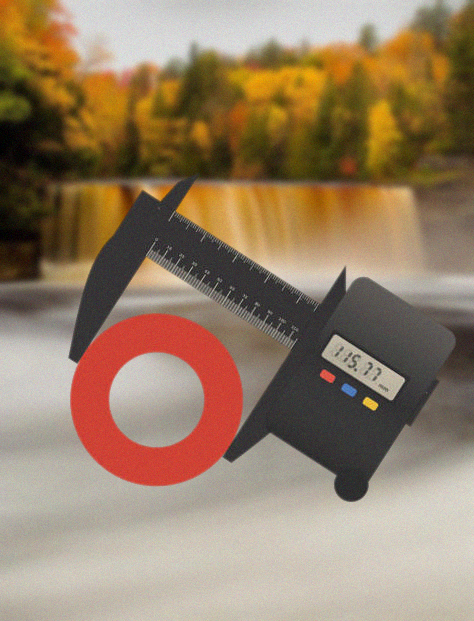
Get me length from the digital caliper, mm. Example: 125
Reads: 115.77
